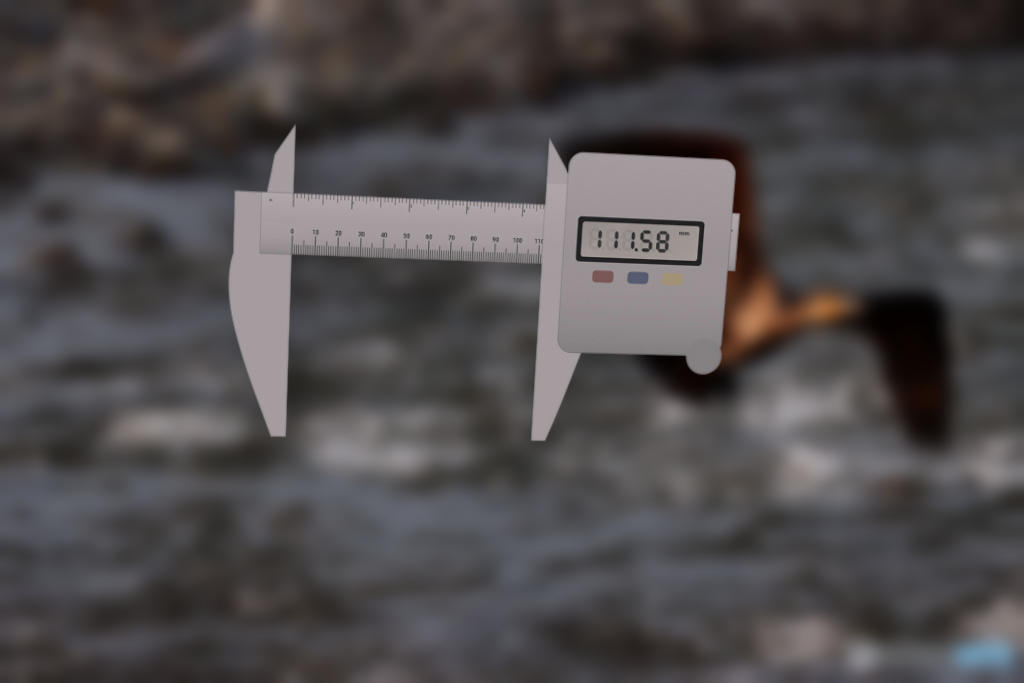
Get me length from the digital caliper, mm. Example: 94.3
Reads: 111.58
